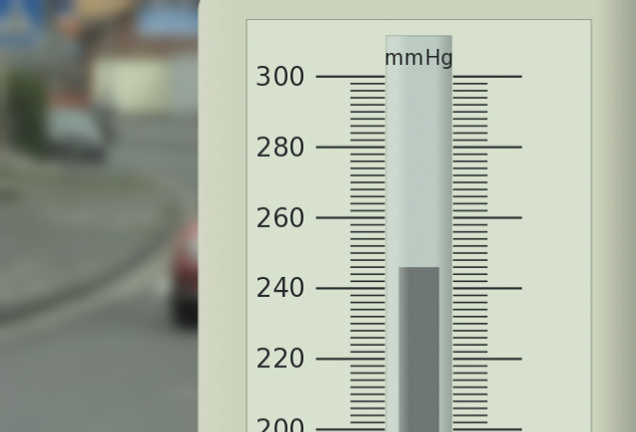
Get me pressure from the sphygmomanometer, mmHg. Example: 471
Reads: 246
